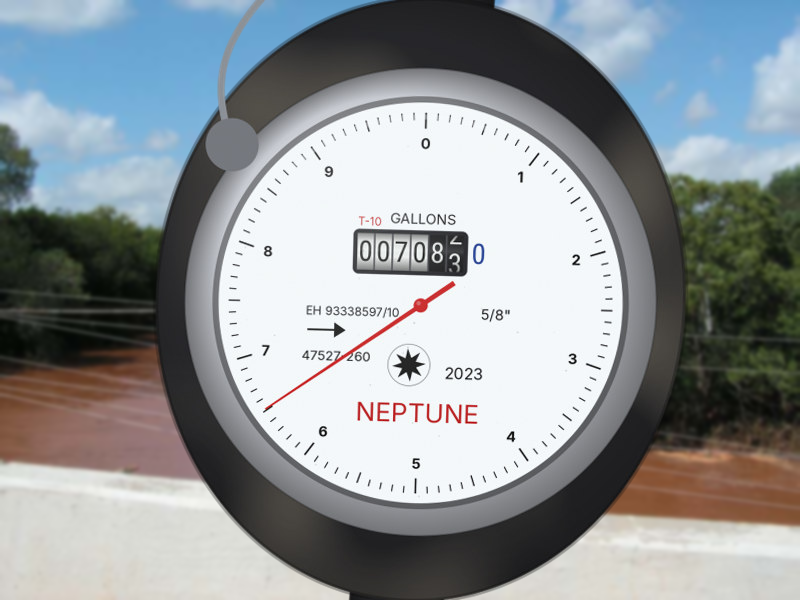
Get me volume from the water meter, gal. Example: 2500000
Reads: 70826.5
